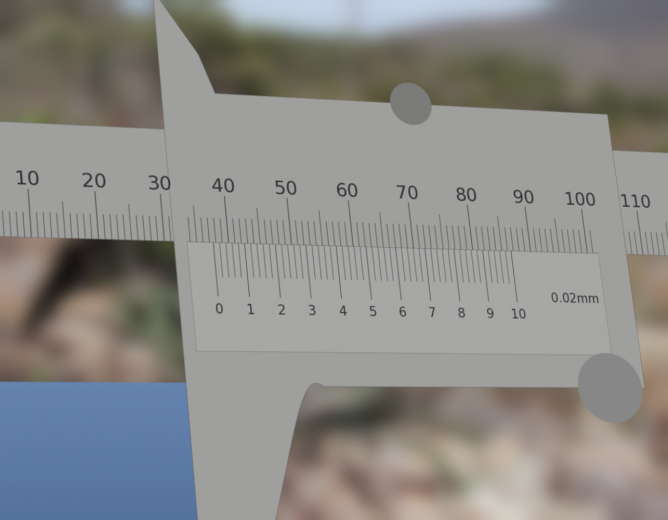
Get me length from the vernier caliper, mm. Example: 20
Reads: 37.6
